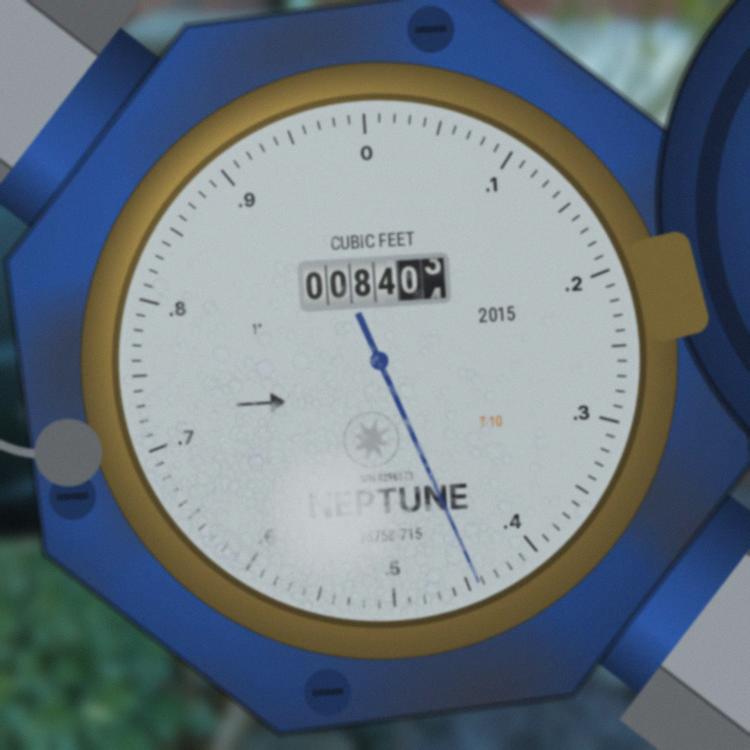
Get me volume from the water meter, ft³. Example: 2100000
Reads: 8403.44
